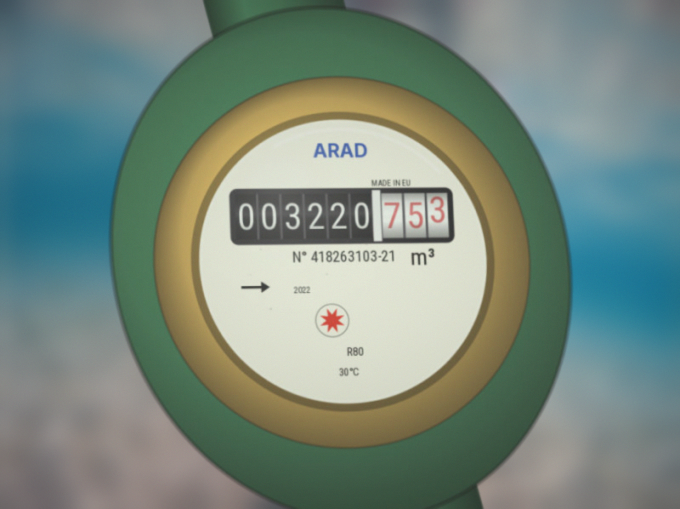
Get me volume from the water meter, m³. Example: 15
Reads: 3220.753
